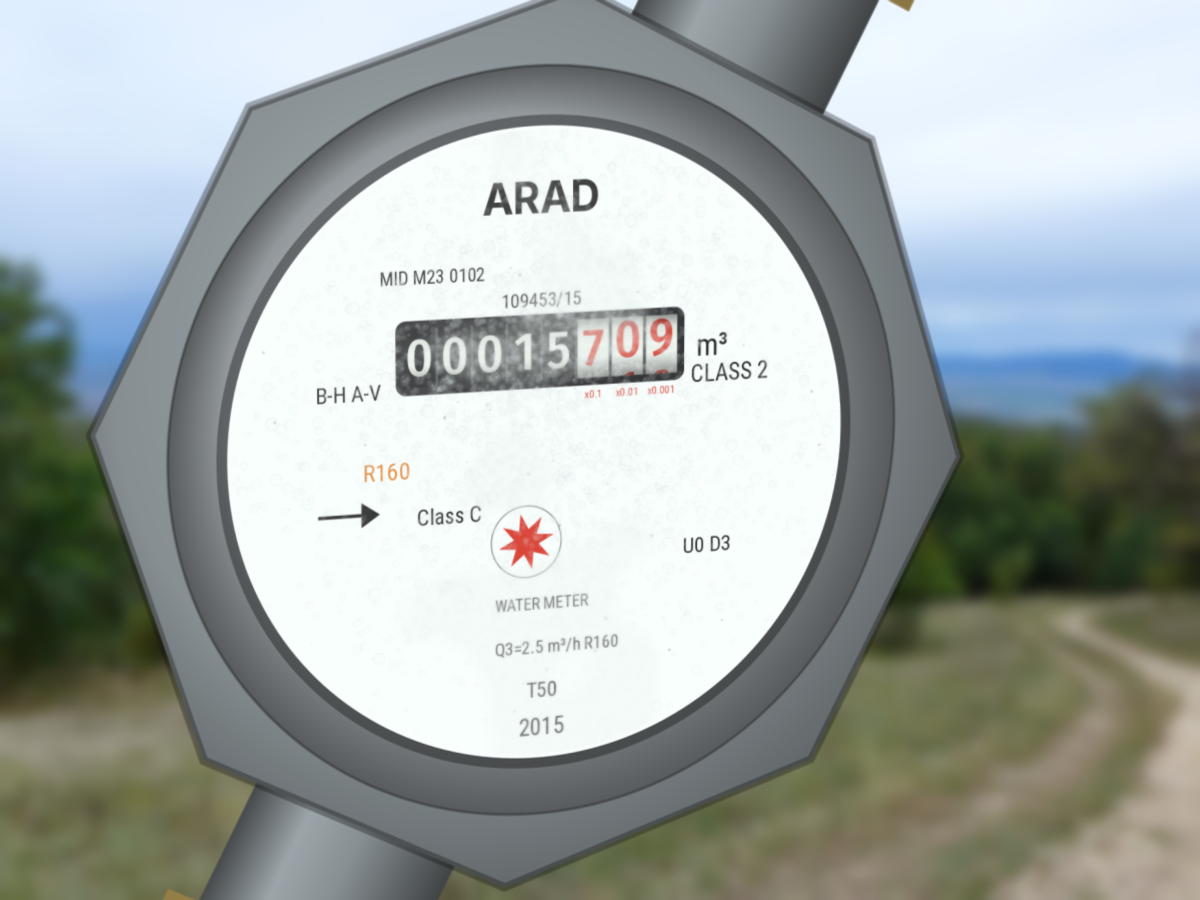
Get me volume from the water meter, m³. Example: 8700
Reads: 15.709
